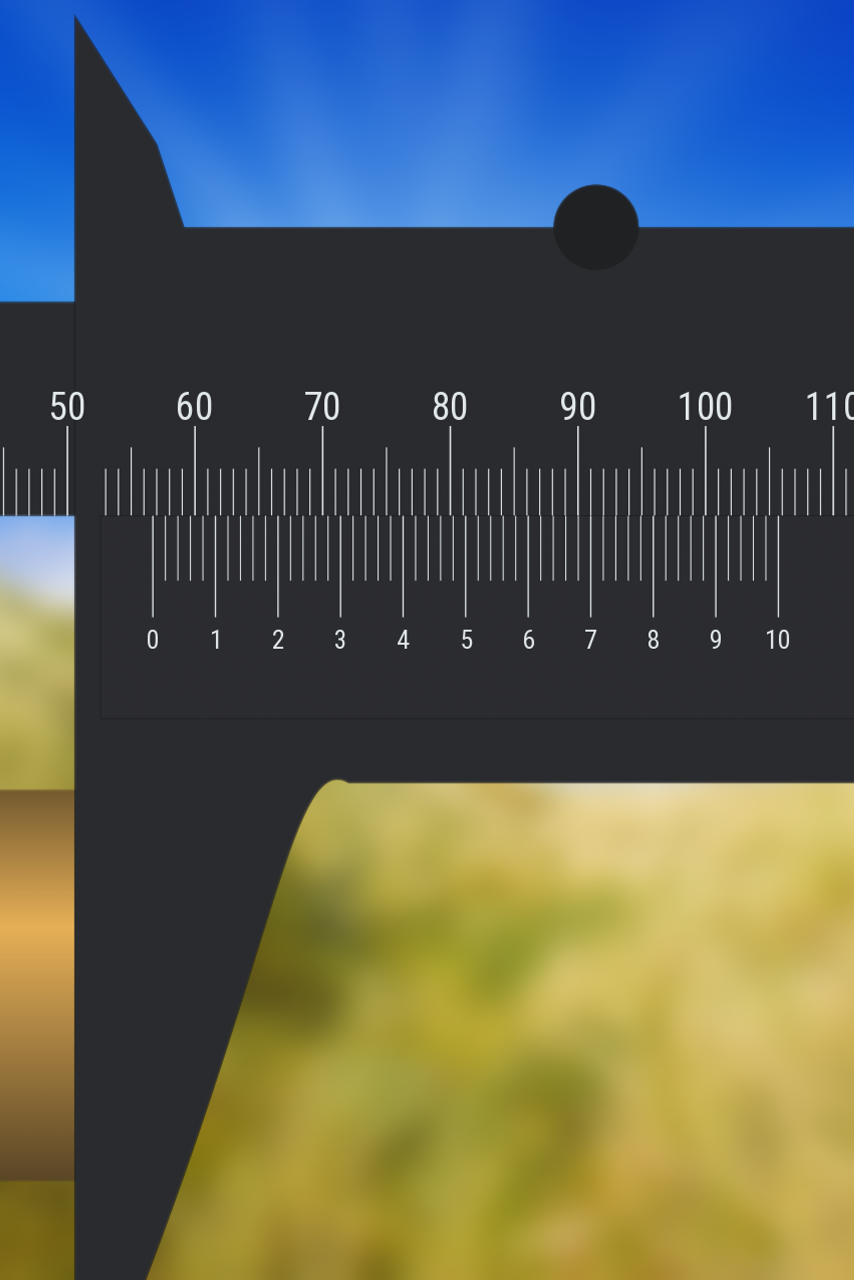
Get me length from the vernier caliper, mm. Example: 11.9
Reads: 56.7
